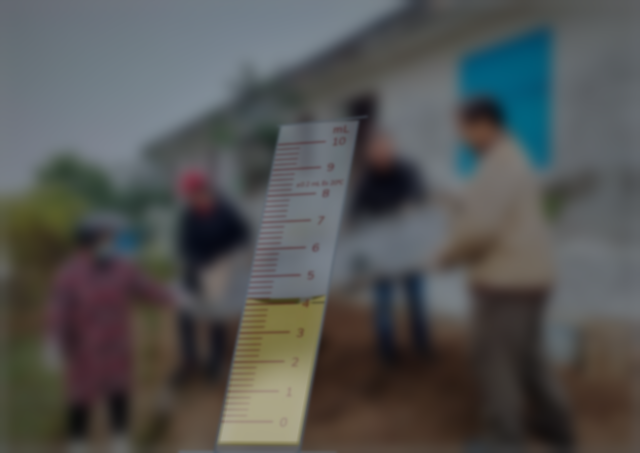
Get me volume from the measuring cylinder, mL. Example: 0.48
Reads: 4
